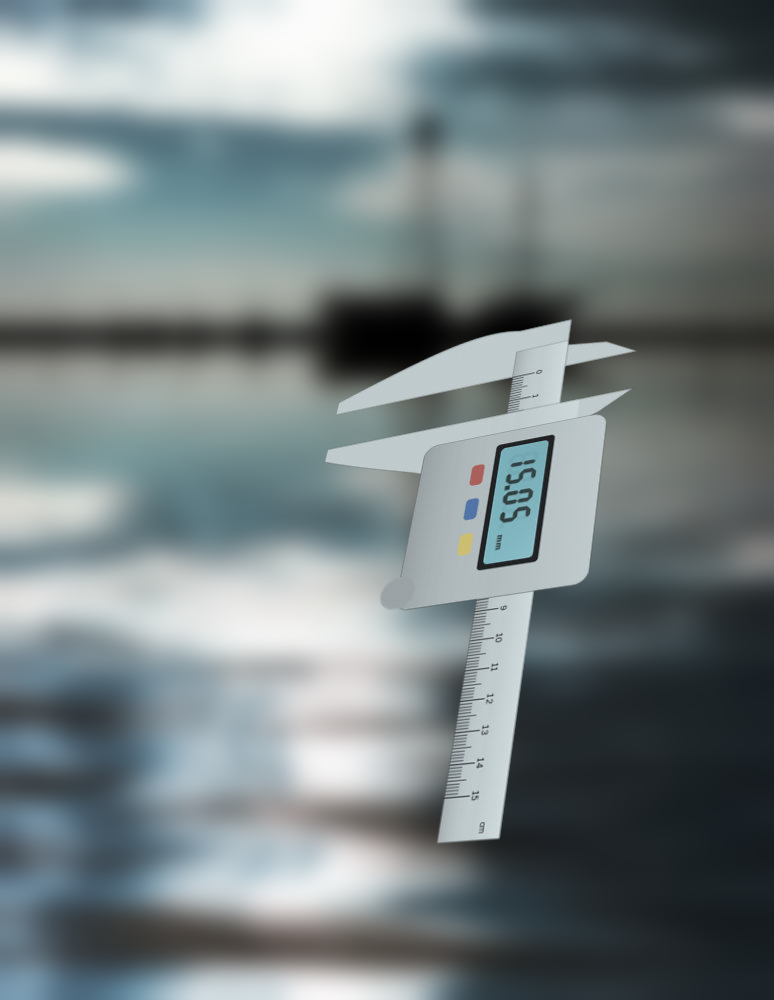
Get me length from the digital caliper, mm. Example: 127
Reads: 15.05
